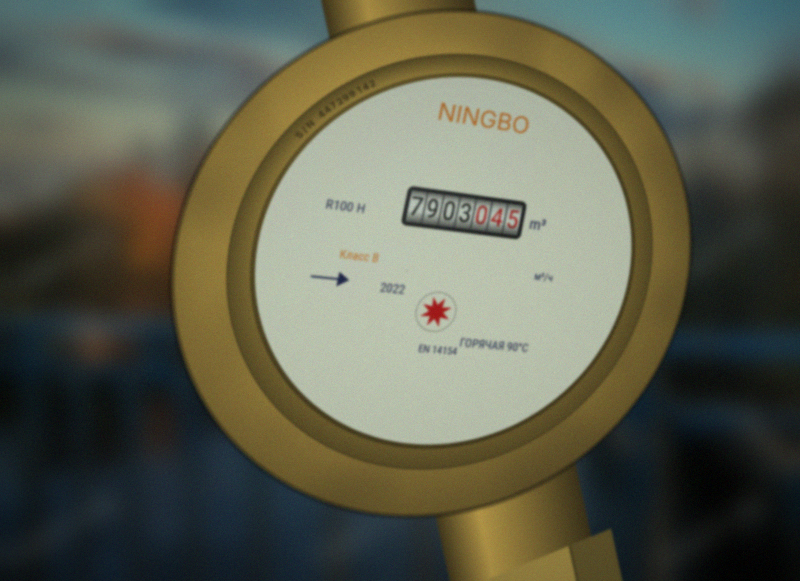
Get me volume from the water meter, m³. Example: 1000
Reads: 7903.045
